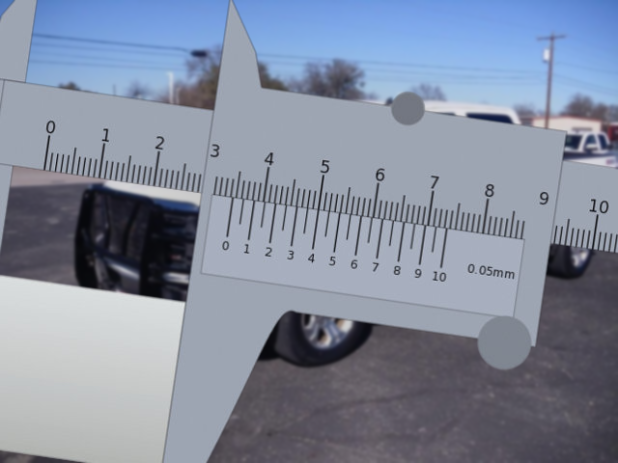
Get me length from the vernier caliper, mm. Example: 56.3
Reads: 34.4
